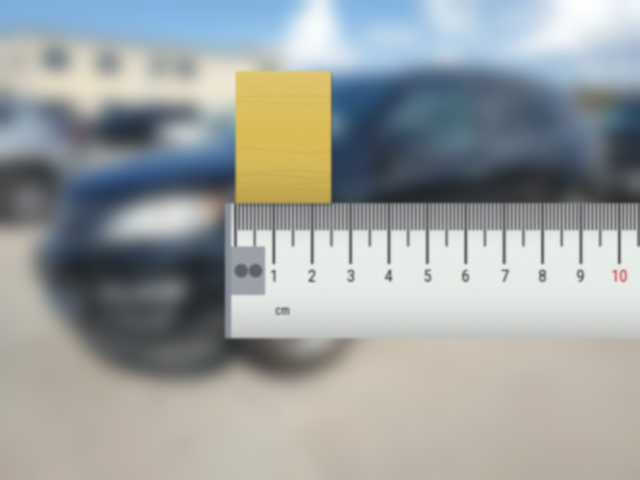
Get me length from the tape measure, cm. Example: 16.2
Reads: 2.5
